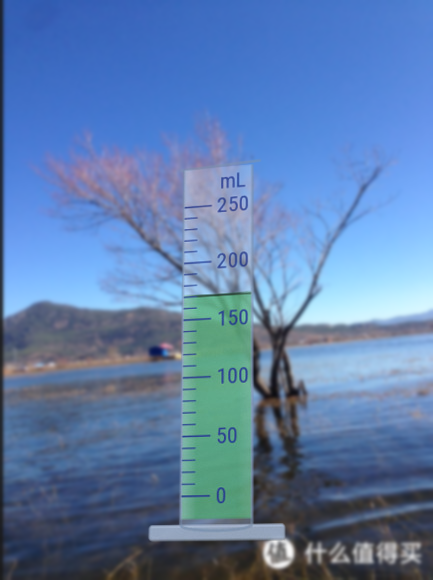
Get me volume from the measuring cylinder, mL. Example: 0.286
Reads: 170
